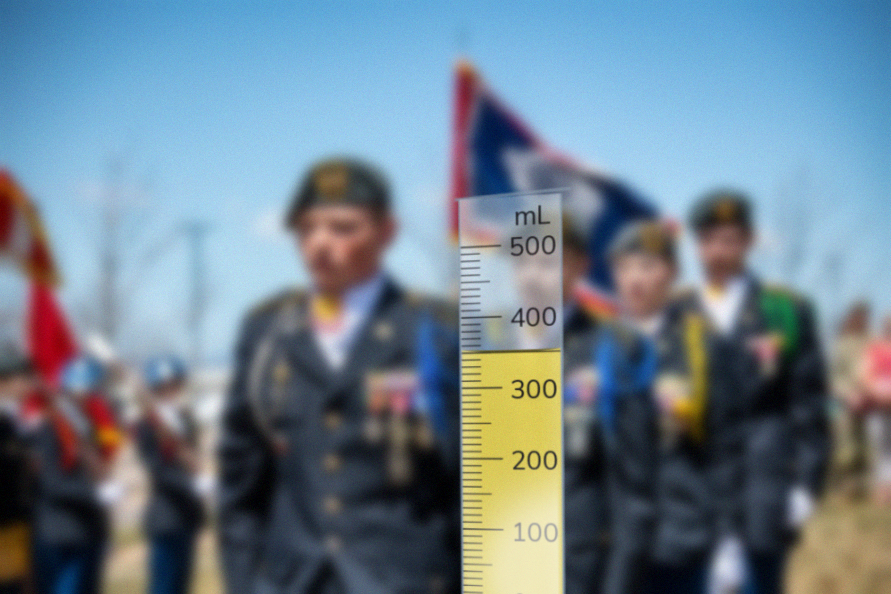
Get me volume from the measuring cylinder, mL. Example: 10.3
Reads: 350
